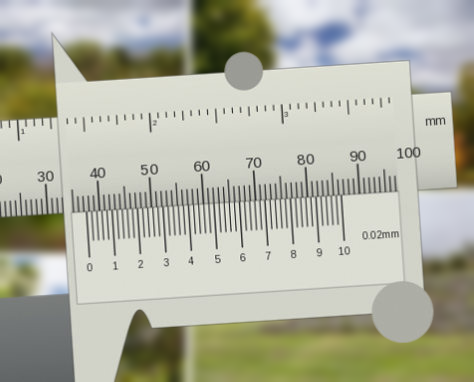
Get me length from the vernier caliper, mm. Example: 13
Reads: 37.5
